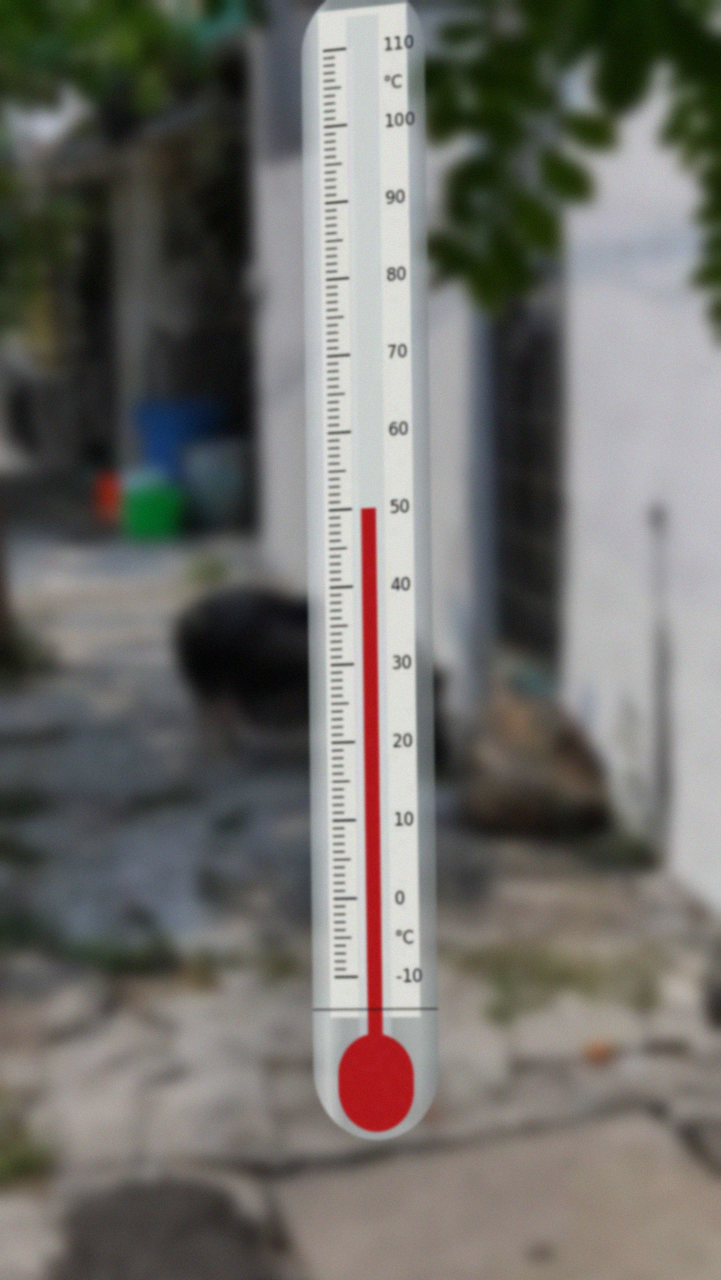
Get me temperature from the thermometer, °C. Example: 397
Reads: 50
